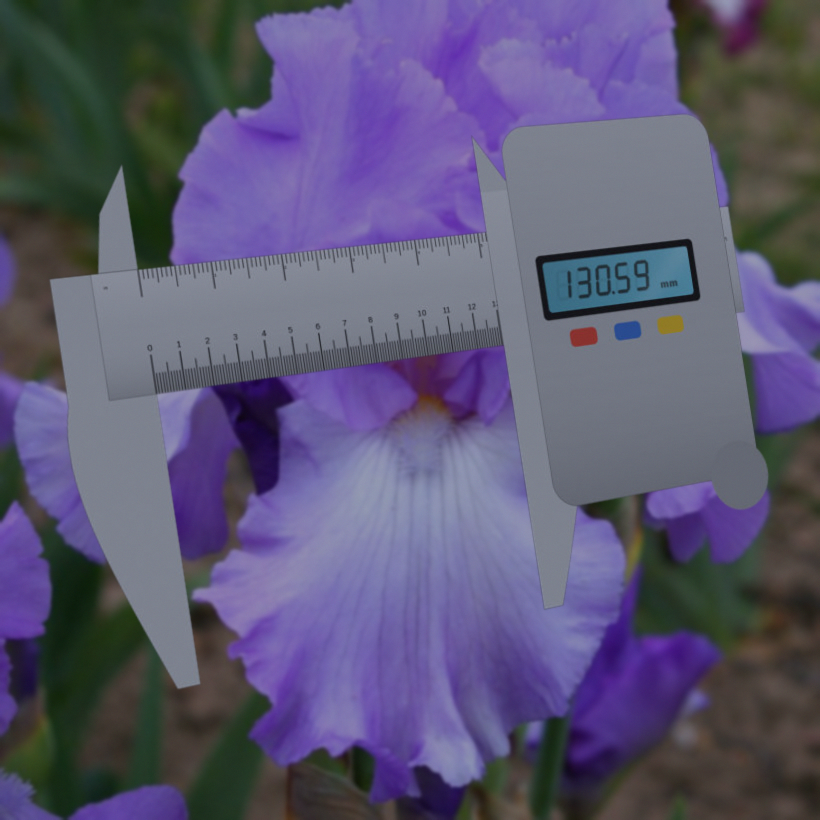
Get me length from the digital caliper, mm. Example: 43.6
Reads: 130.59
